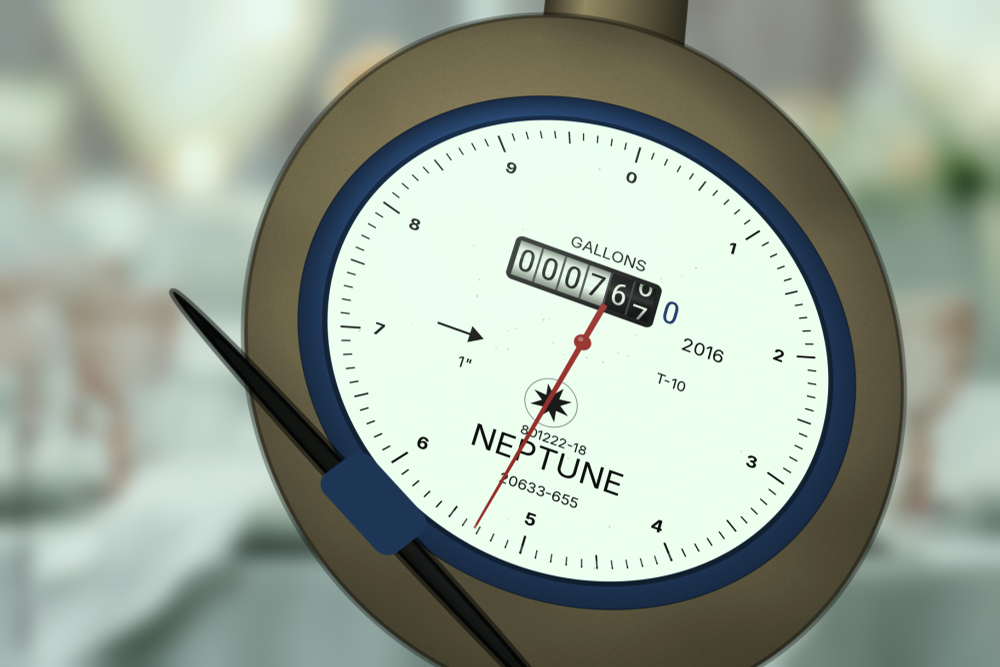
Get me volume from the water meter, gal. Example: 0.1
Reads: 7665.3
